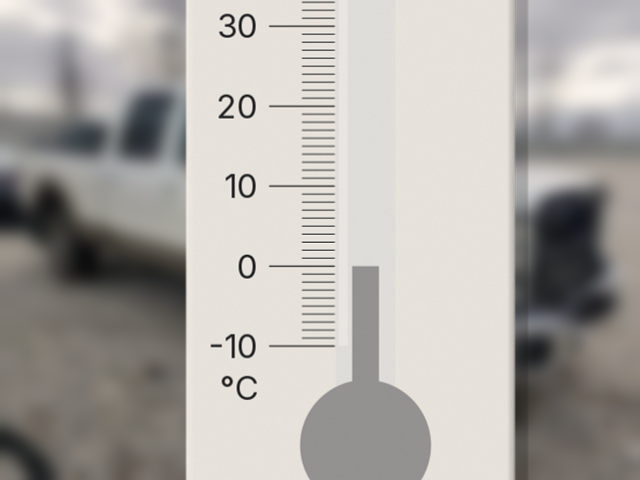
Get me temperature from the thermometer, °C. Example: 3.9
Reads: 0
